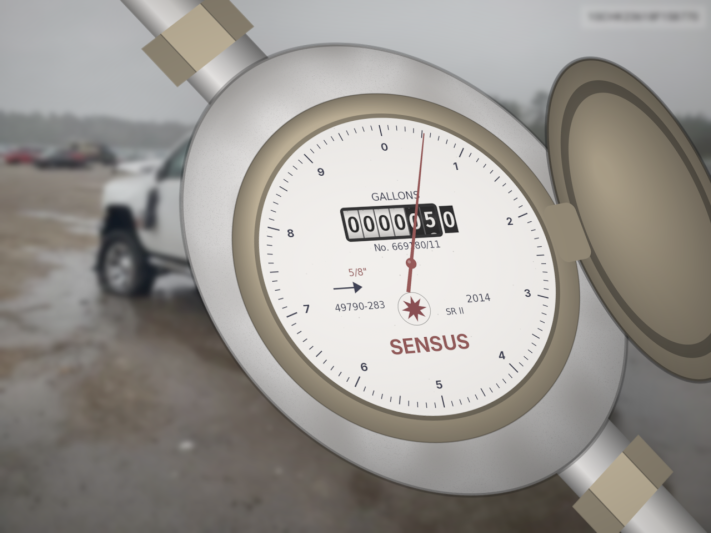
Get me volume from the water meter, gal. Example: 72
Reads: 50.5
